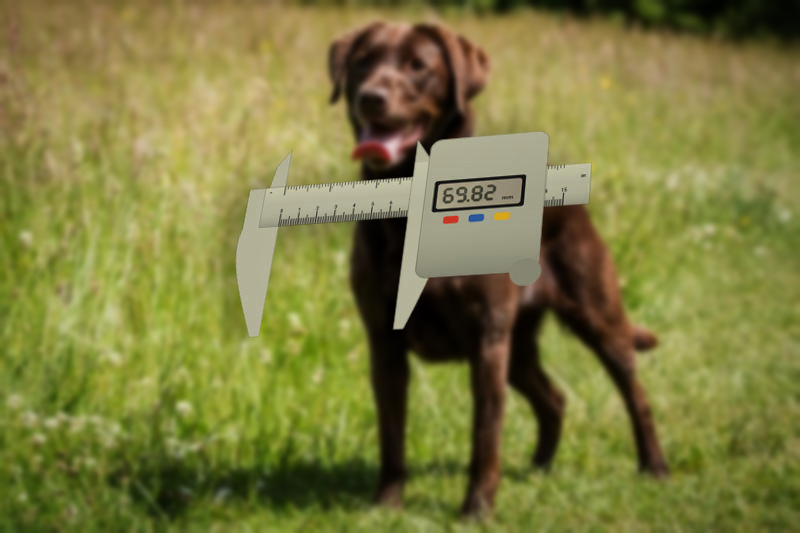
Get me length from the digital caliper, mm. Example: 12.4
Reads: 69.82
